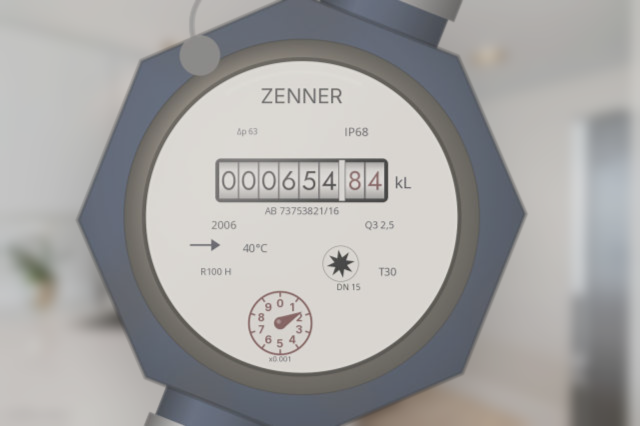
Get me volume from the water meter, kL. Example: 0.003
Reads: 654.841
